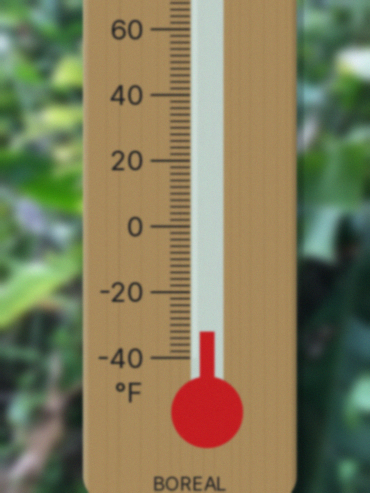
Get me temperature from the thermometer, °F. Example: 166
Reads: -32
